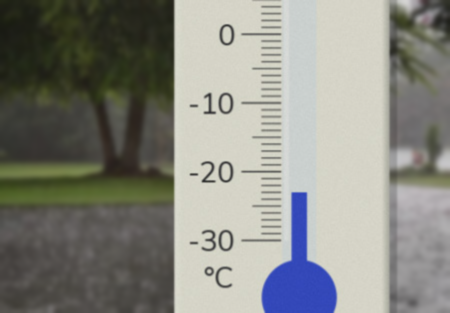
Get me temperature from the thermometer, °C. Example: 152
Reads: -23
